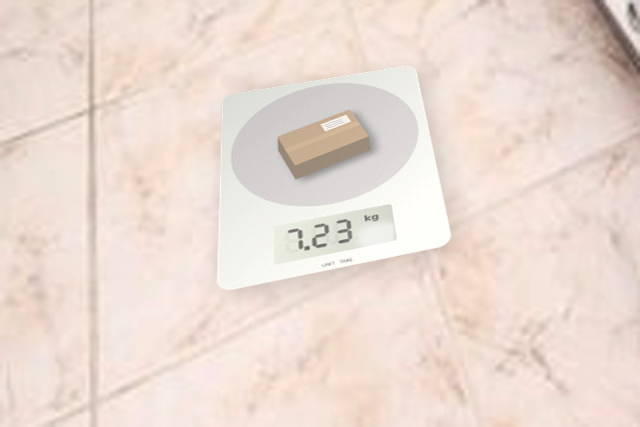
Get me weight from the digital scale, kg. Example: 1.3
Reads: 7.23
